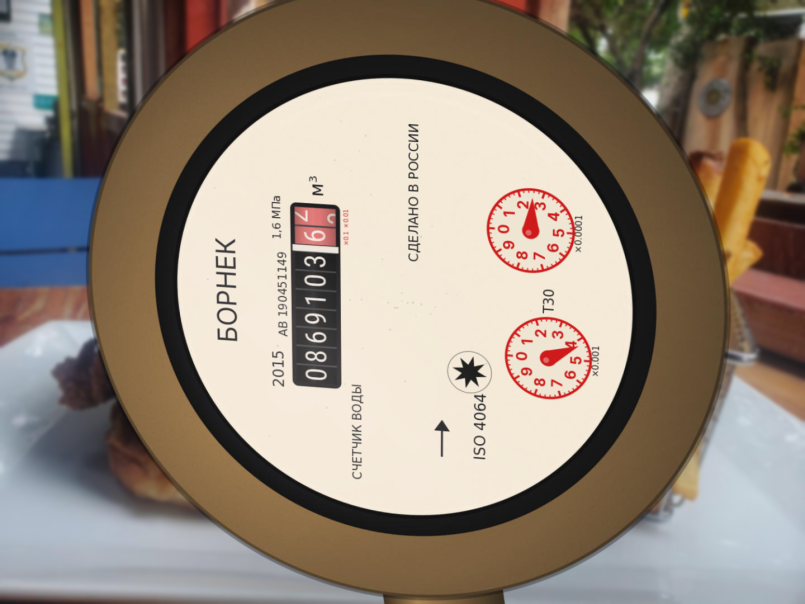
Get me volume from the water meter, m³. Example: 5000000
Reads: 869103.6242
